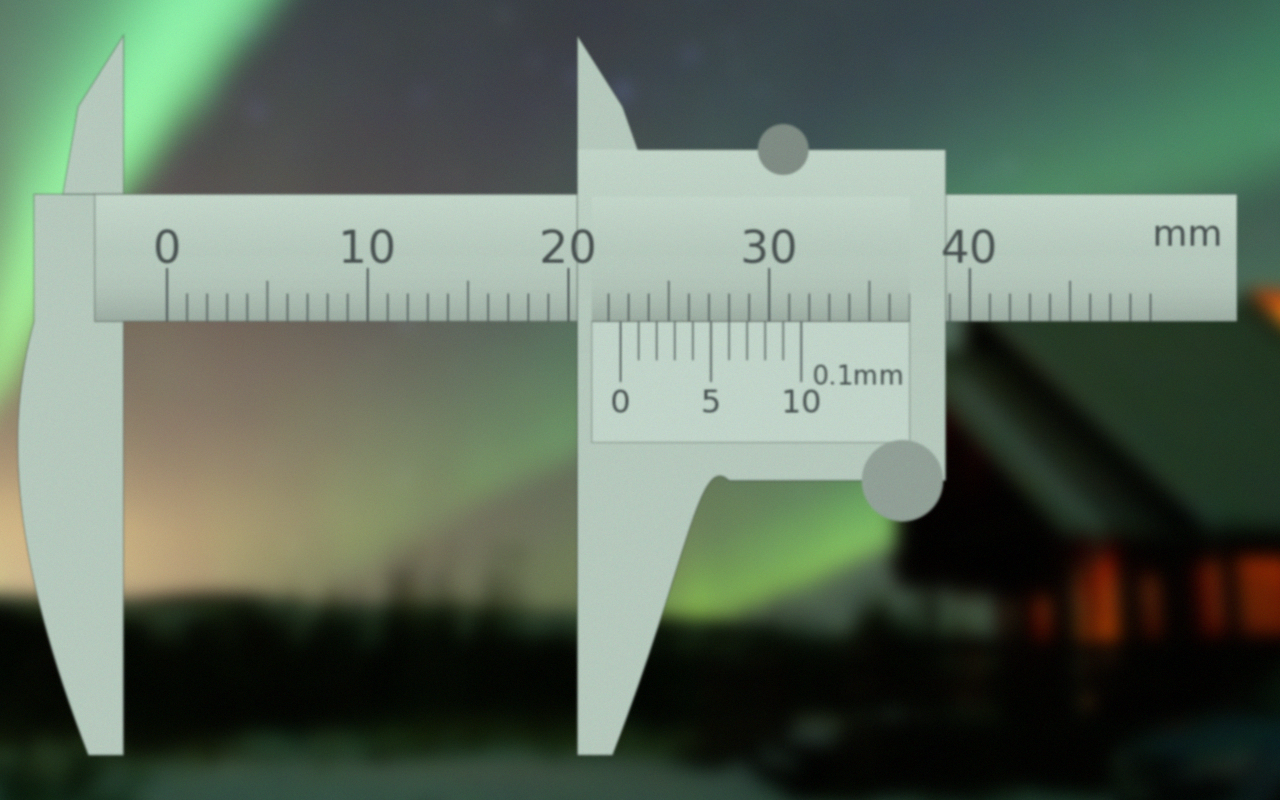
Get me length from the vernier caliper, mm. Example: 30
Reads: 22.6
